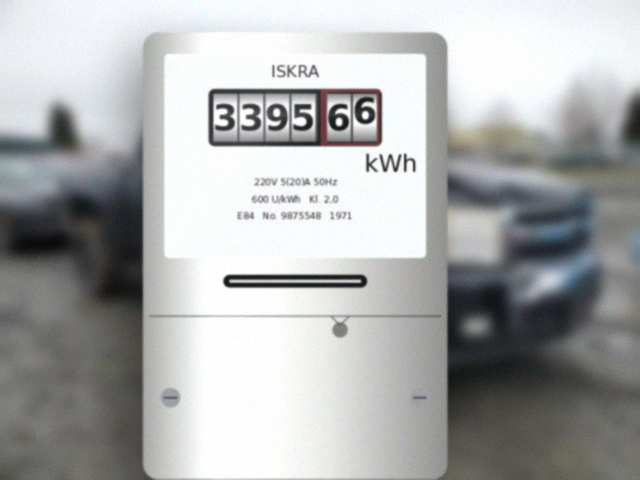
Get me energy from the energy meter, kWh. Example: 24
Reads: 3395.66
